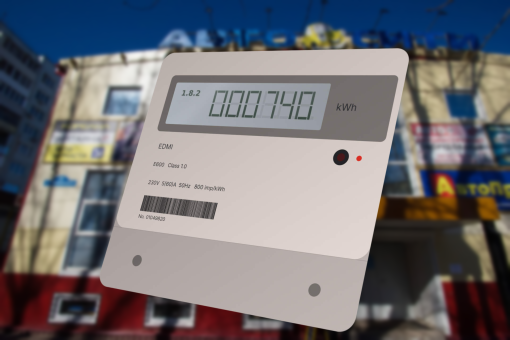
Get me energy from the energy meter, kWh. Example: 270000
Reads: 740
